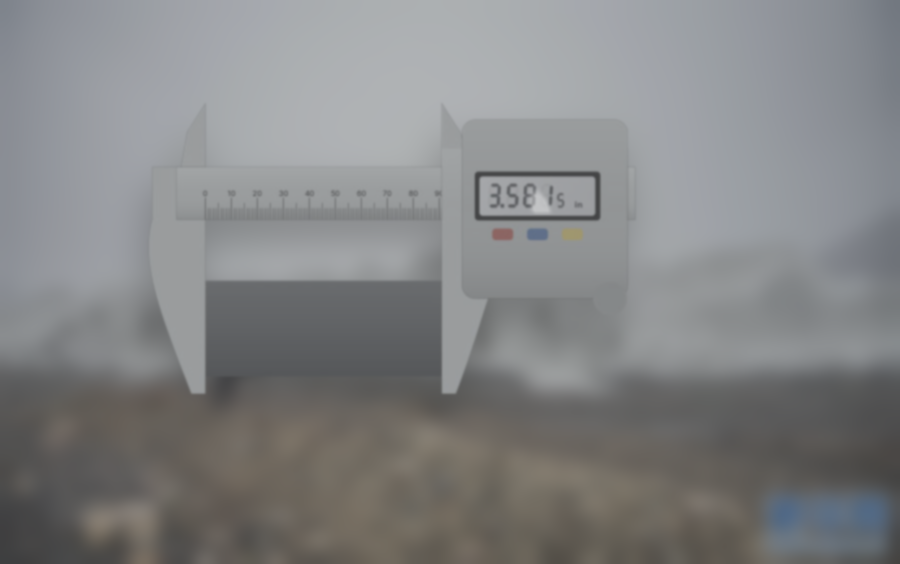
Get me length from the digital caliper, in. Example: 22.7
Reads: 3.5815
